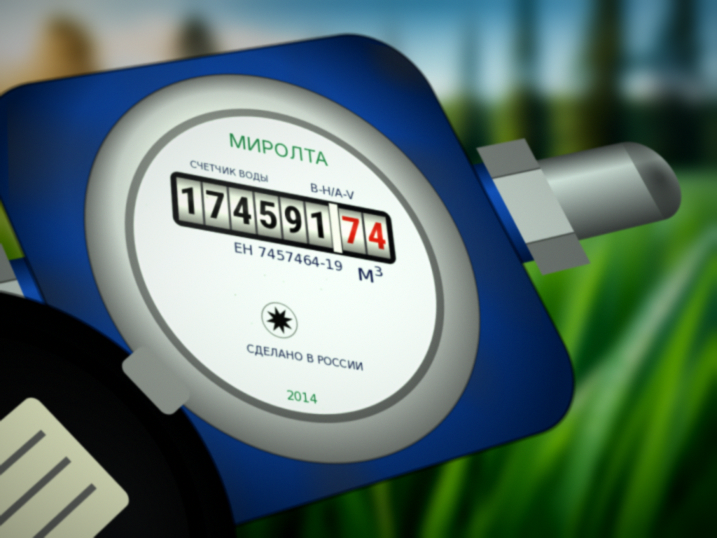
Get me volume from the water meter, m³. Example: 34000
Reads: 174591.74
